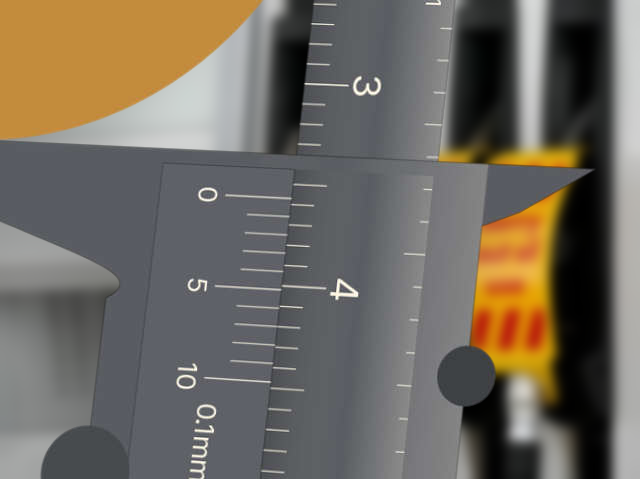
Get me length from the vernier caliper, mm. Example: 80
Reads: 35.7
